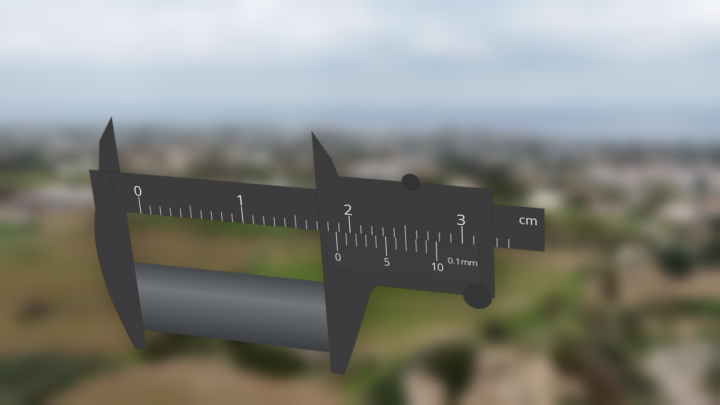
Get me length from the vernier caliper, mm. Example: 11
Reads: 18.7
